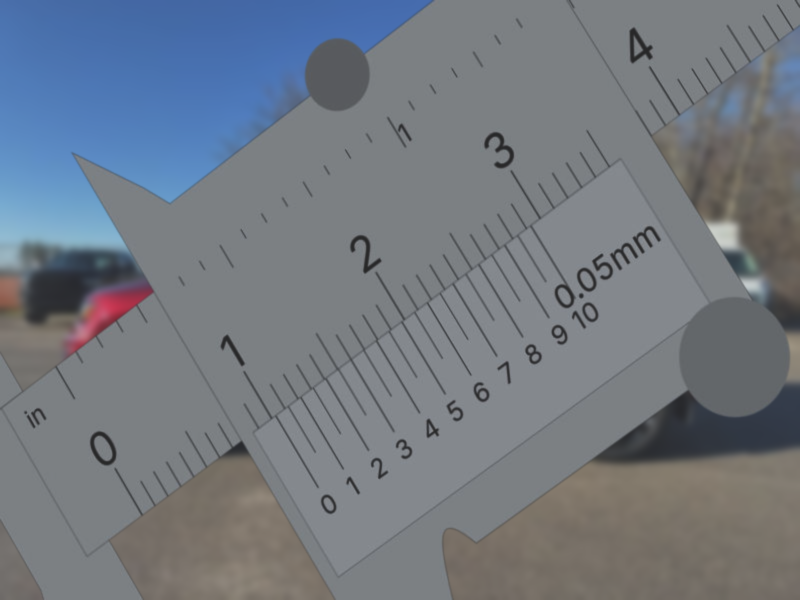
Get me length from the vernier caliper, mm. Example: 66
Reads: 10.3
